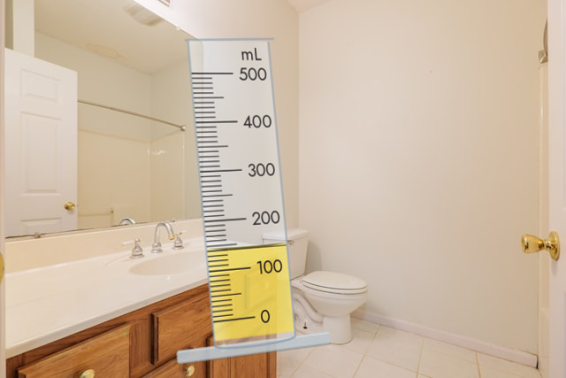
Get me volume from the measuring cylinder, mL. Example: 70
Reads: 140
